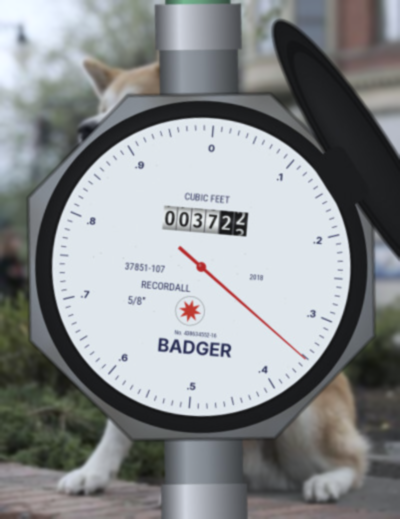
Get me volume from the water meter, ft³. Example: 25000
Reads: 3722.35
